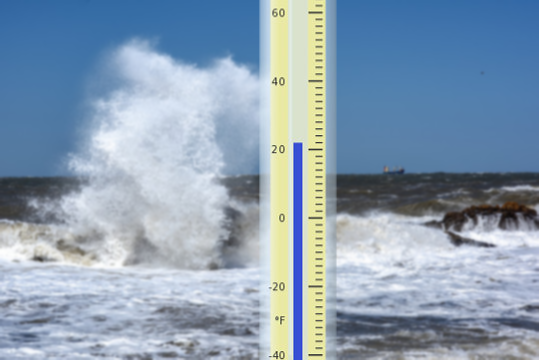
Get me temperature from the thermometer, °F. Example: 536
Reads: 22
